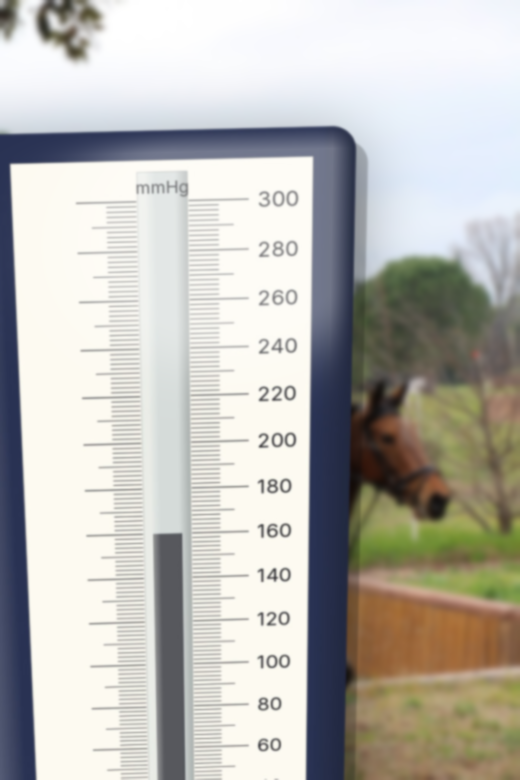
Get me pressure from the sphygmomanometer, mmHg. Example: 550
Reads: 160
